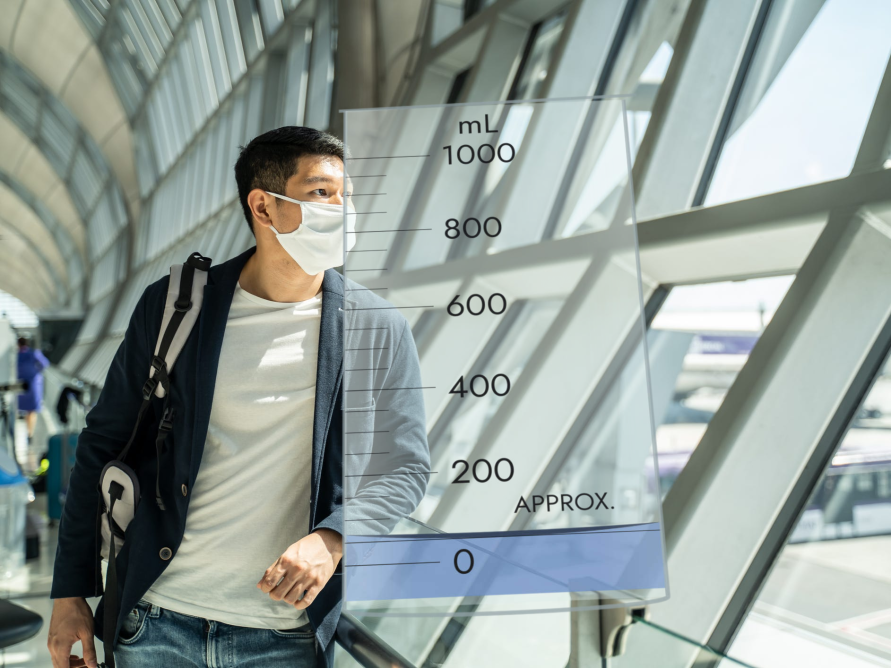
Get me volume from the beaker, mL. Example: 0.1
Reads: 50
